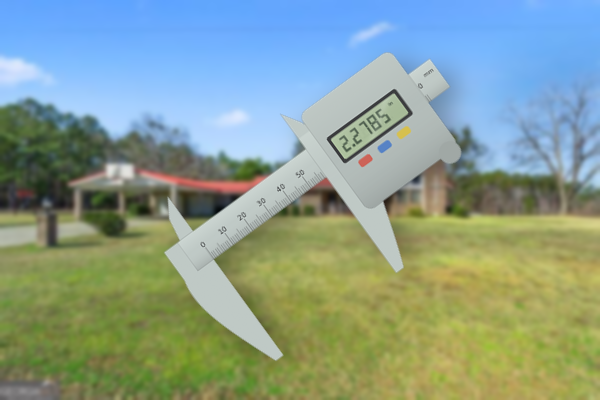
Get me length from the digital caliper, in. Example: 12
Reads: 2.2785
